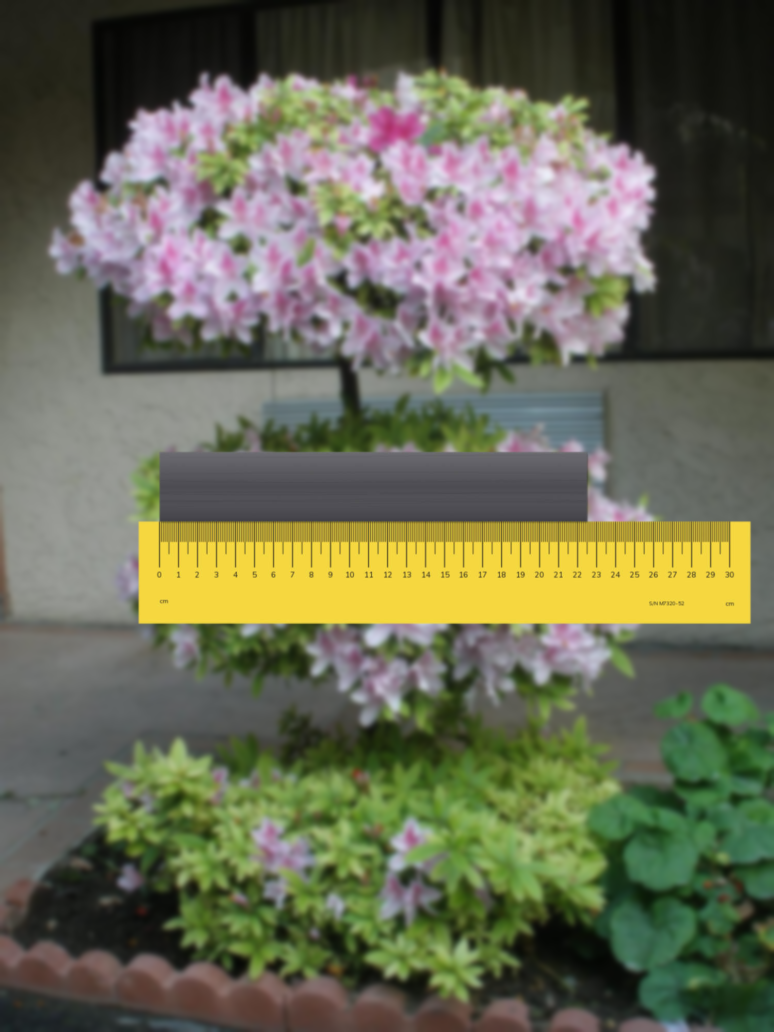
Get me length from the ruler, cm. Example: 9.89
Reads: 22.5
